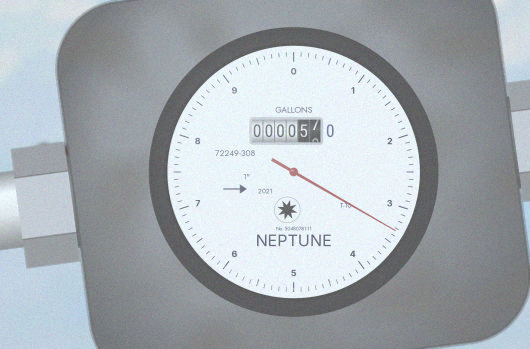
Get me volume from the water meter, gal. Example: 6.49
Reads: 573.3
